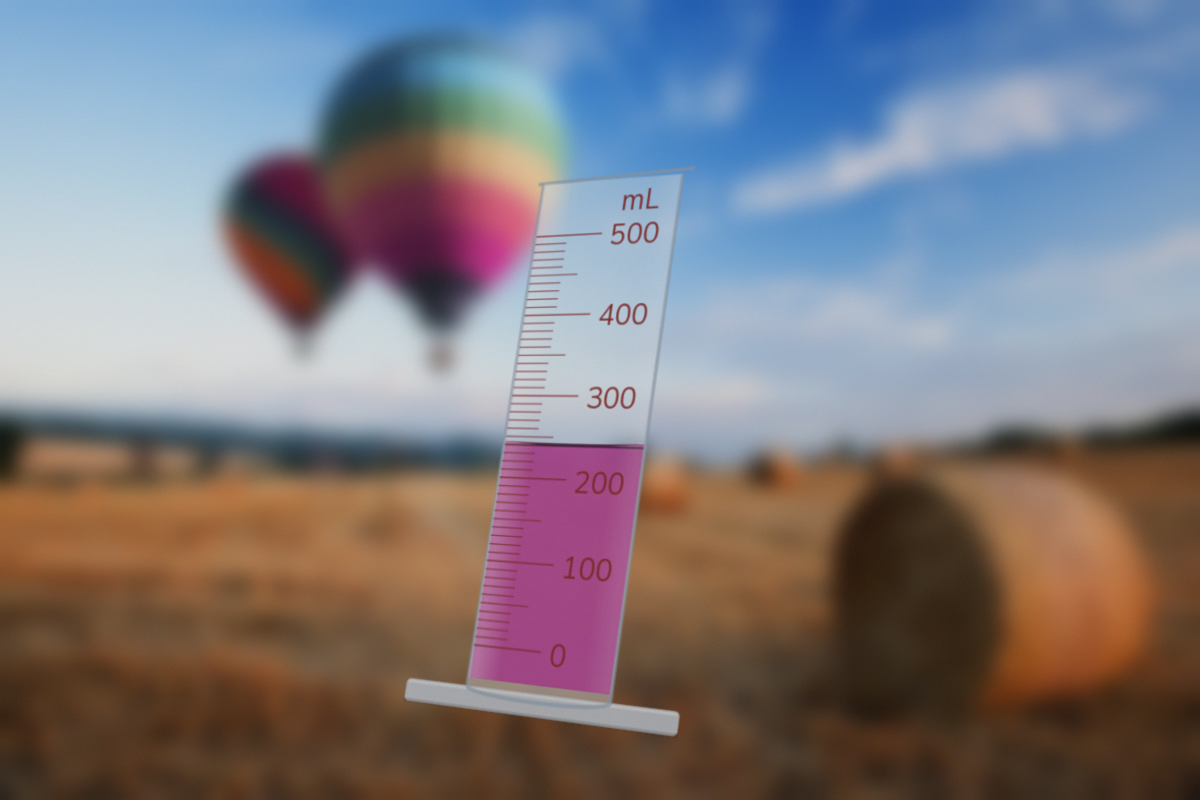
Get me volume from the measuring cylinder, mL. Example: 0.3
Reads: 240
